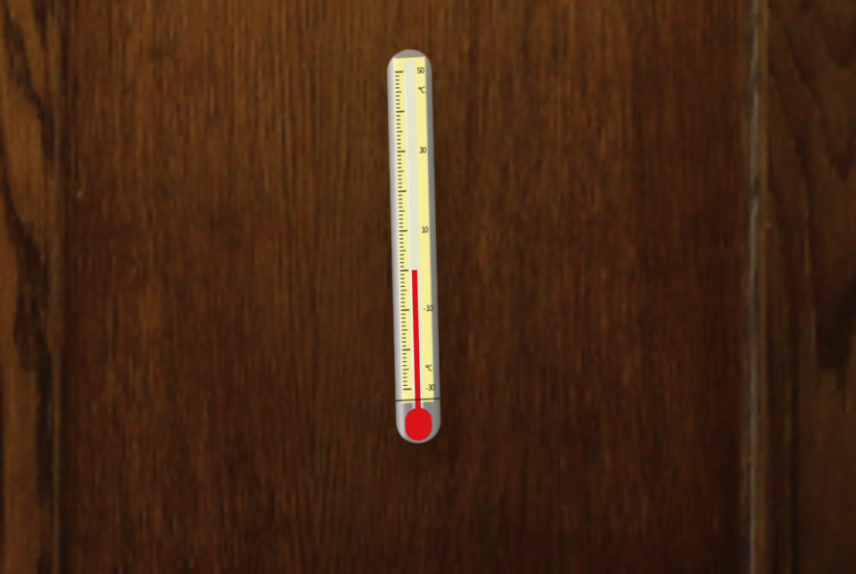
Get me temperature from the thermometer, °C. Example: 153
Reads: 0
